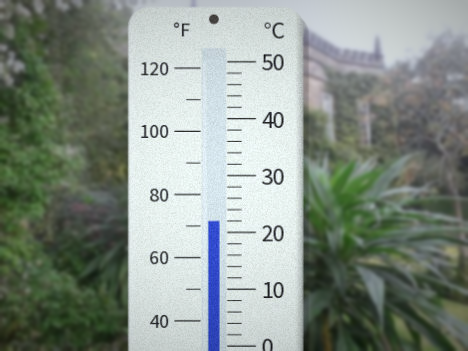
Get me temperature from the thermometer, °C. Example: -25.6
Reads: 22
